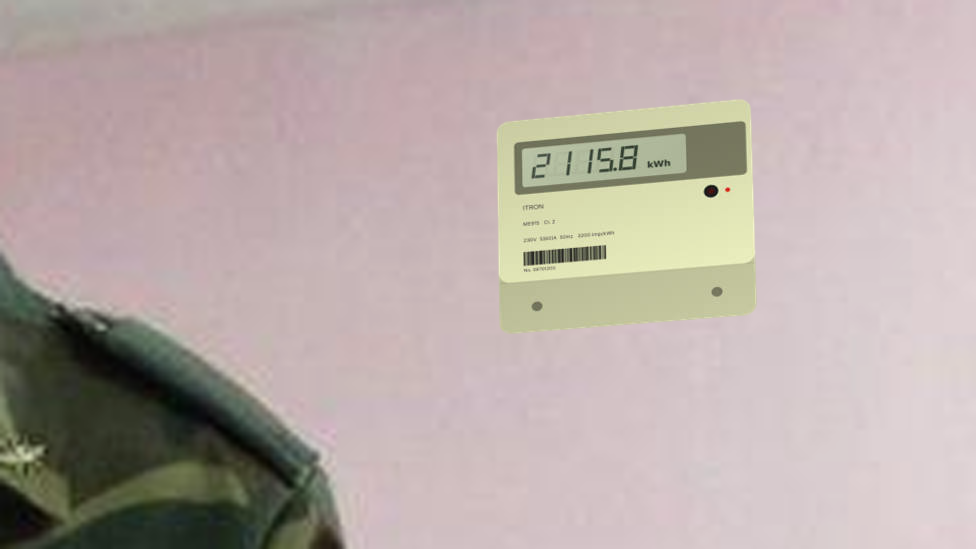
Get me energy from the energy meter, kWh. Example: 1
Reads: 2115.8
